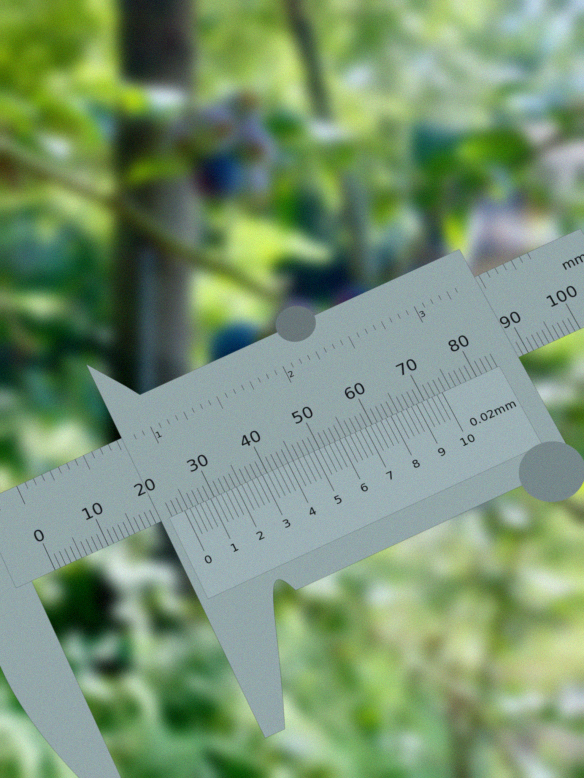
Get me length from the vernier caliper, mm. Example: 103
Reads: 24.4
